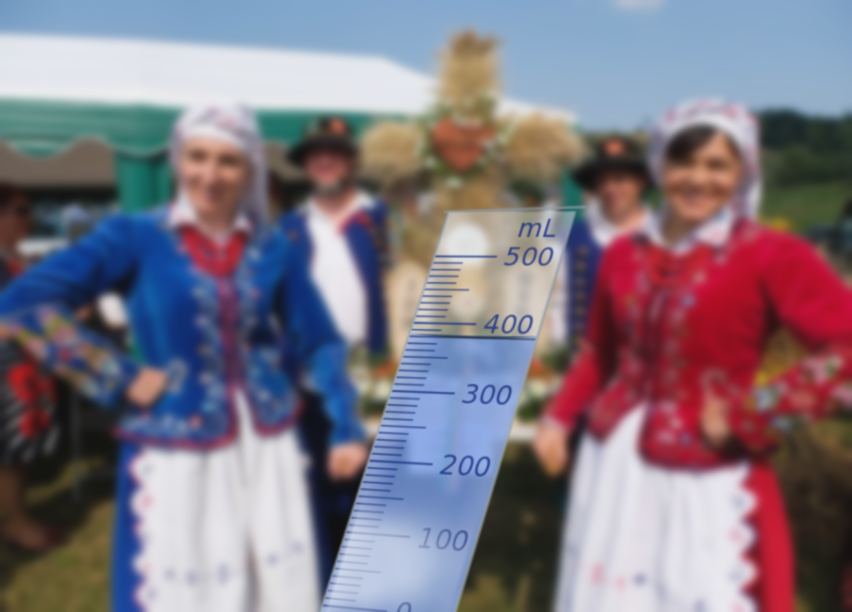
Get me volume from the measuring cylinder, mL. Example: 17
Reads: 380
